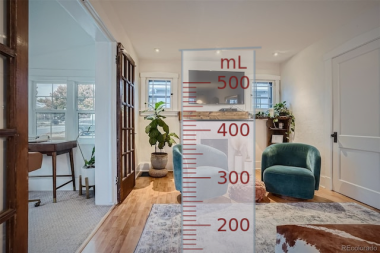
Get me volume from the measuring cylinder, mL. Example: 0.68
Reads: 420
